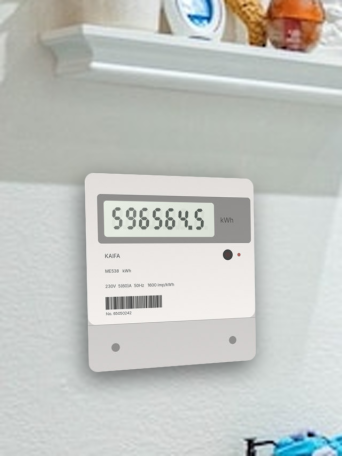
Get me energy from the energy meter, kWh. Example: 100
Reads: 596564.5
